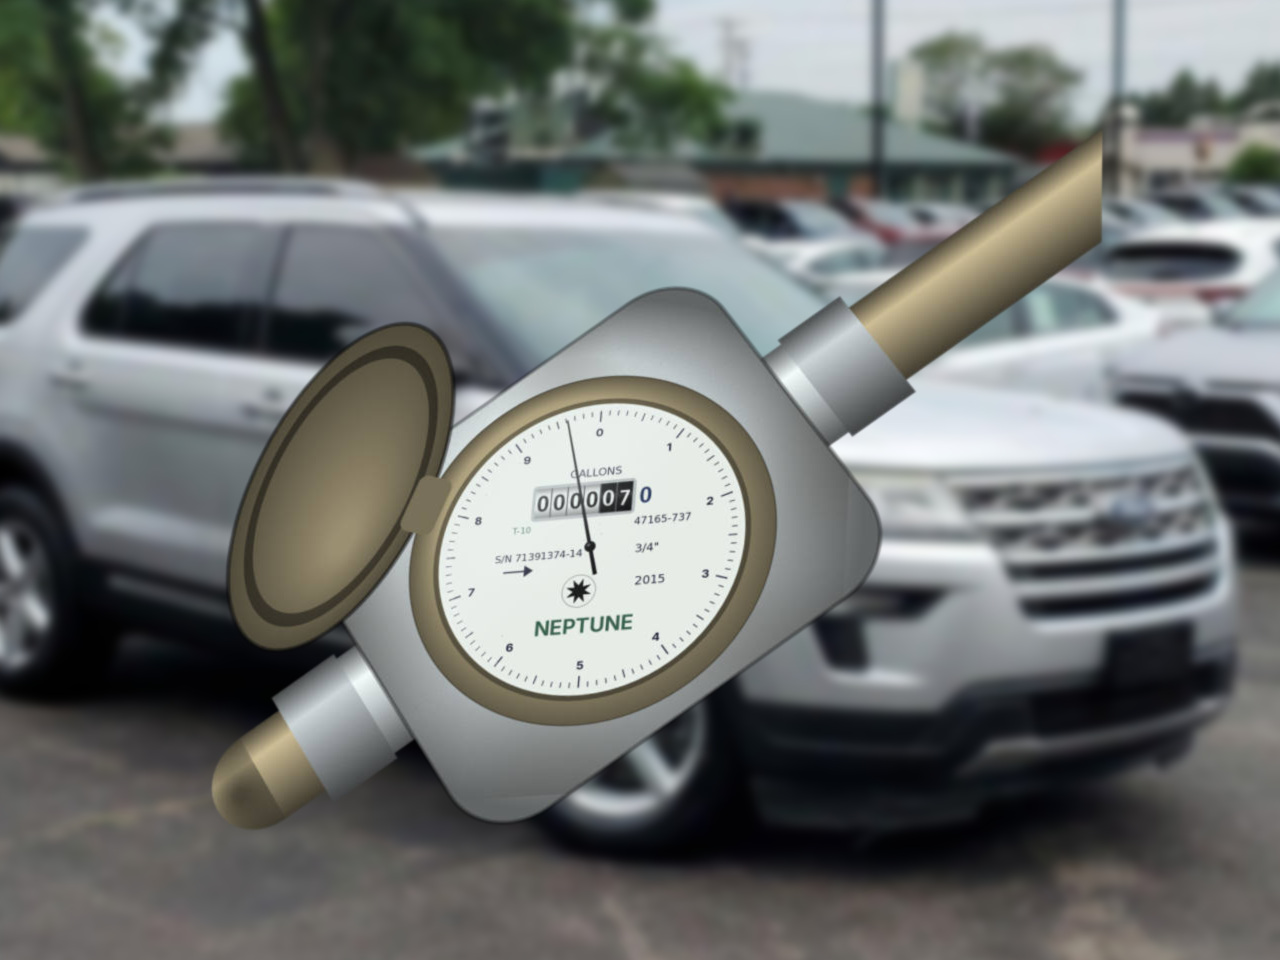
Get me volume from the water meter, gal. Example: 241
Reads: 69.6
